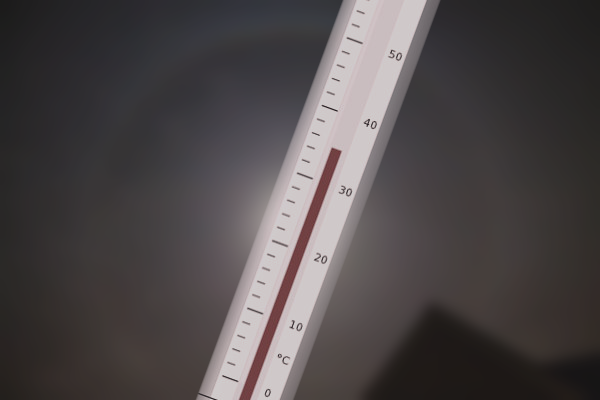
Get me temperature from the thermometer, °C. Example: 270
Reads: 35
